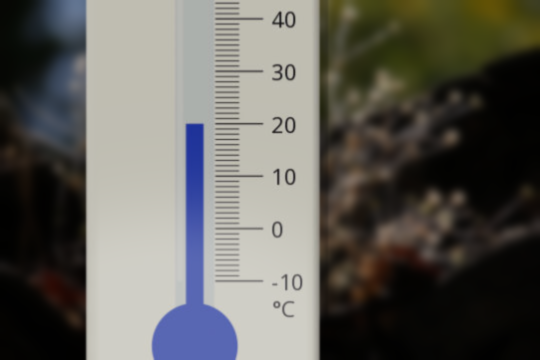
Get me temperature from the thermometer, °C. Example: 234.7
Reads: 20
